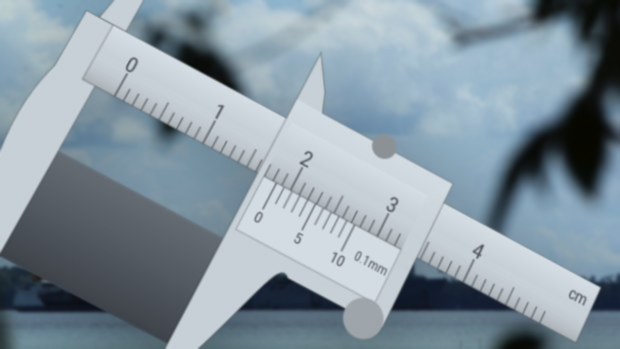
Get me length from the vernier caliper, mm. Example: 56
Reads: 18.4
